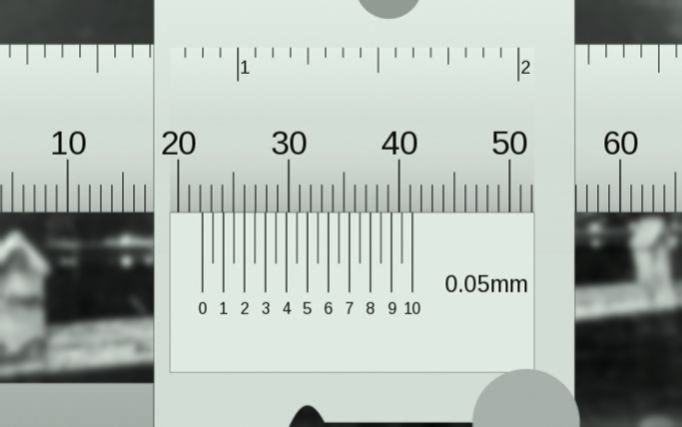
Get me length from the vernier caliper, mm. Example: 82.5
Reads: 22.2
